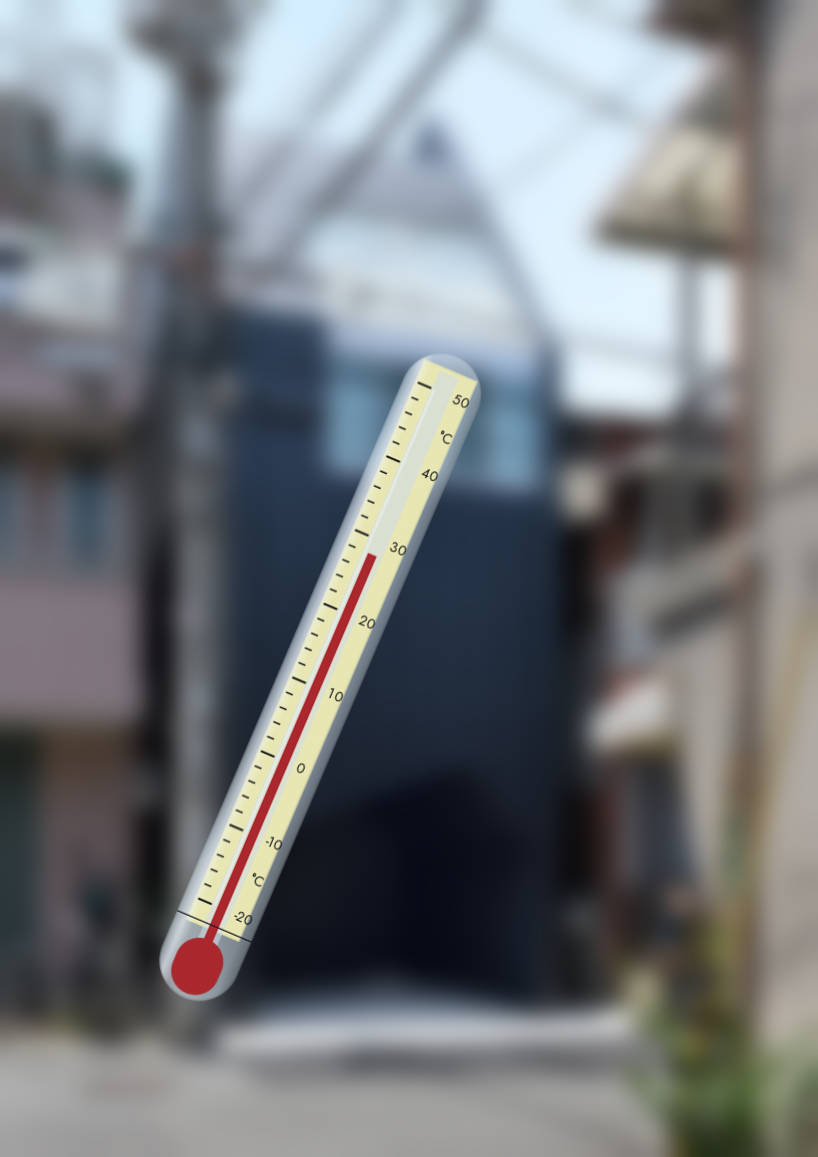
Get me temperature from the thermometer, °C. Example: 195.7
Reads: 28
